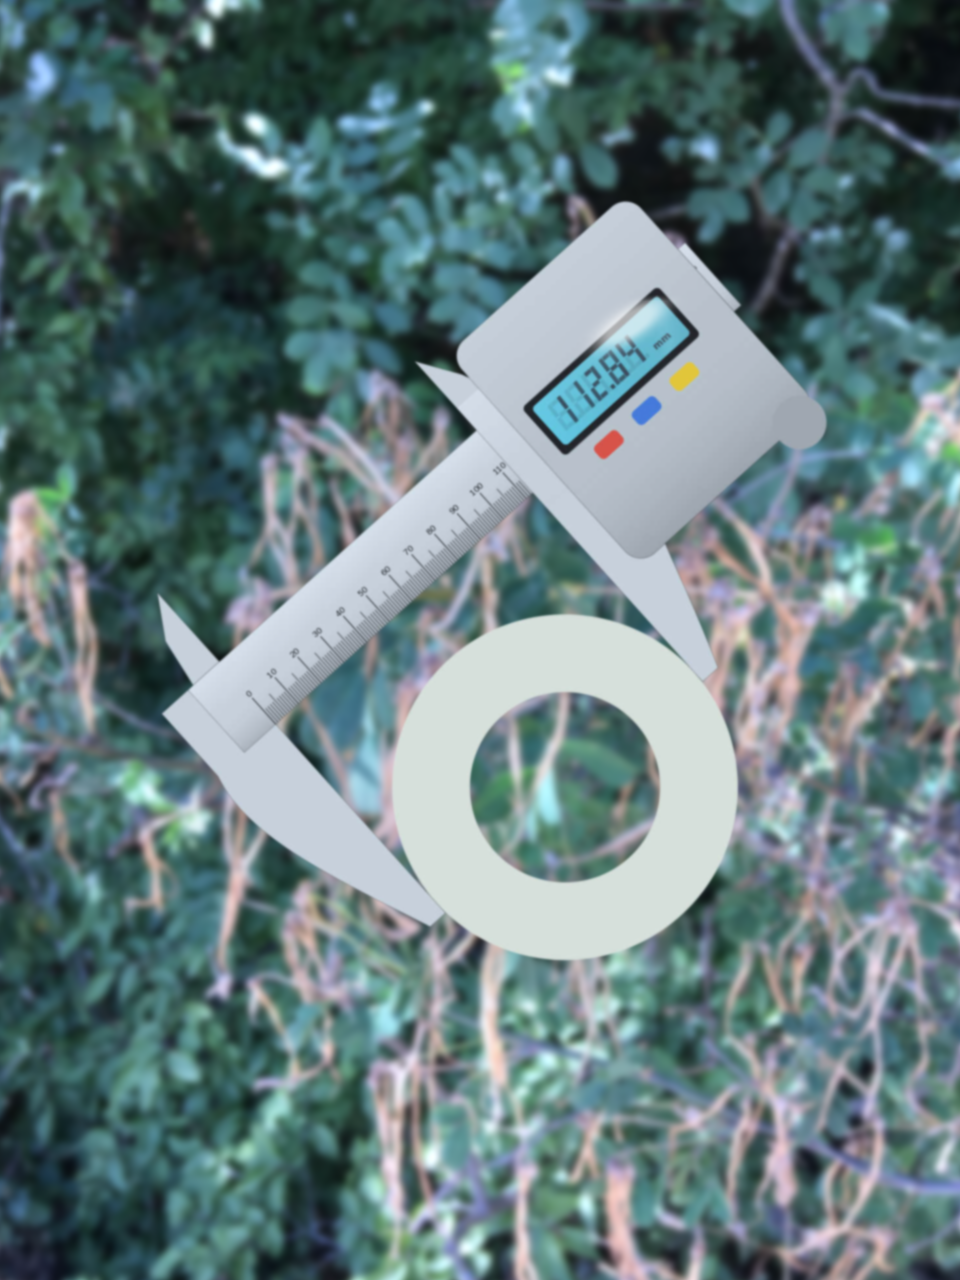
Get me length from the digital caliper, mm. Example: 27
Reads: 112.84
